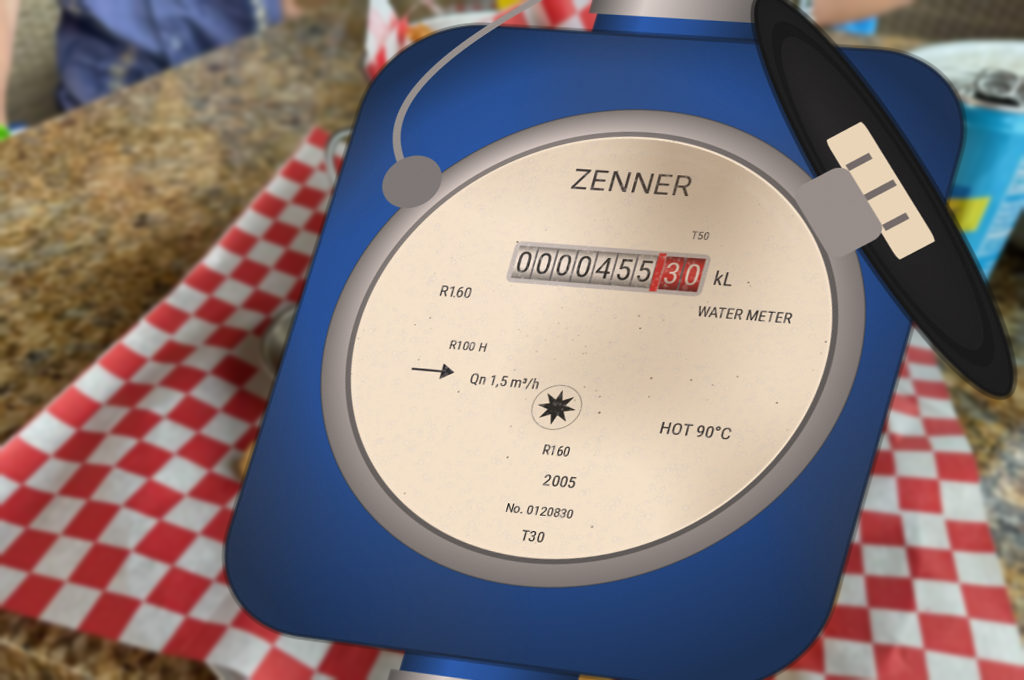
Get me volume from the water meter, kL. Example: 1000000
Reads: 455.30
